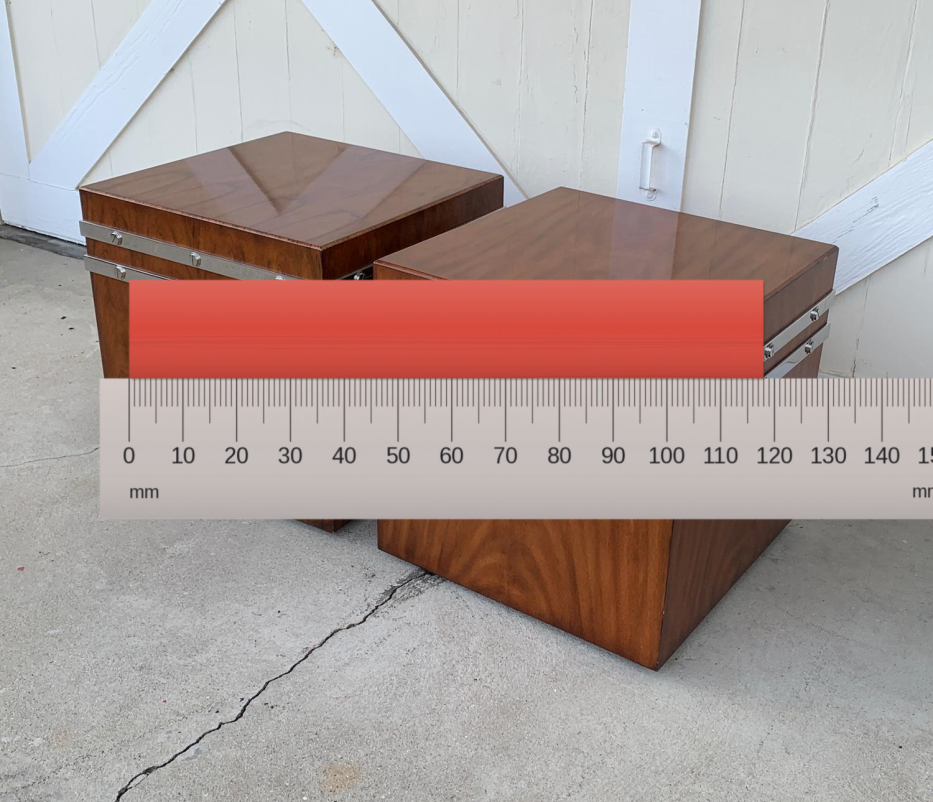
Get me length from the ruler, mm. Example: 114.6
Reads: 118
